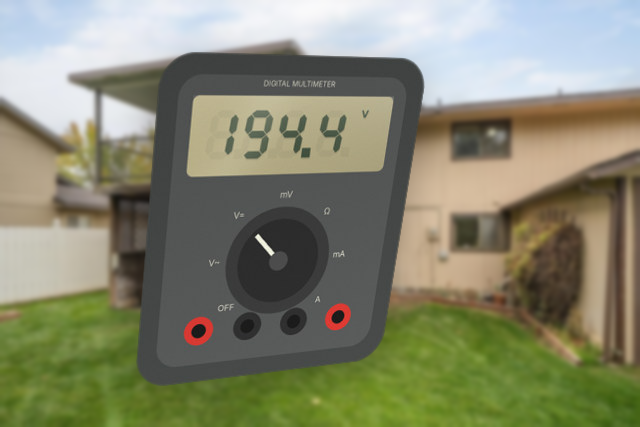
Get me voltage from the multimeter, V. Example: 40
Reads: 194.4
